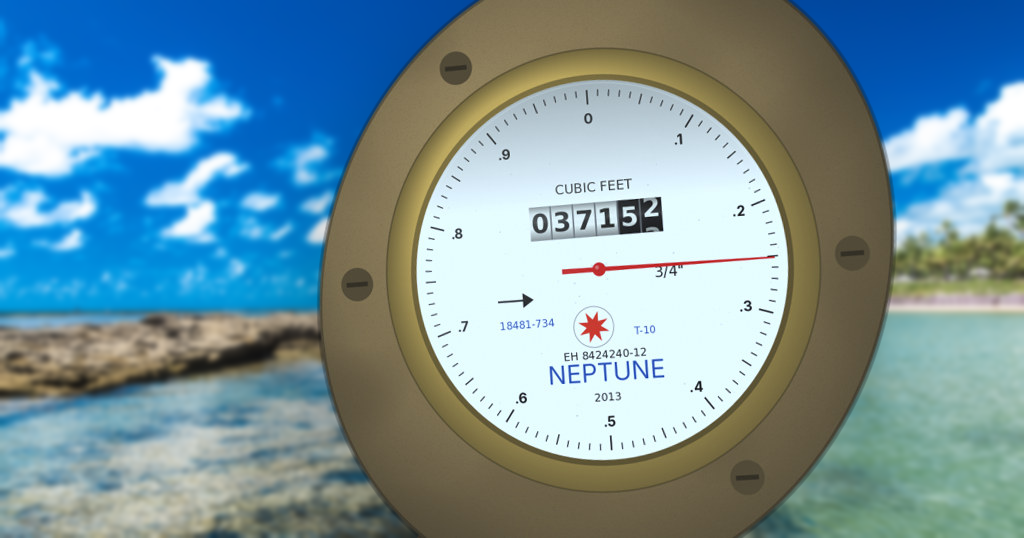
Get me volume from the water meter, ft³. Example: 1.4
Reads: 37152.25
